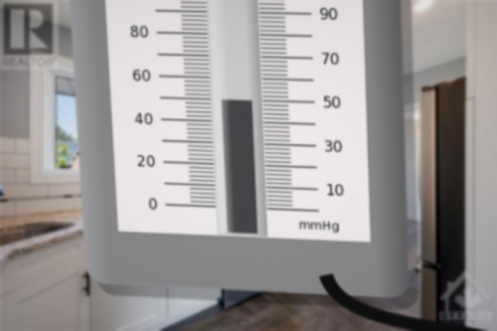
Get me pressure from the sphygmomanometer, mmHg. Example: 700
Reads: 50
